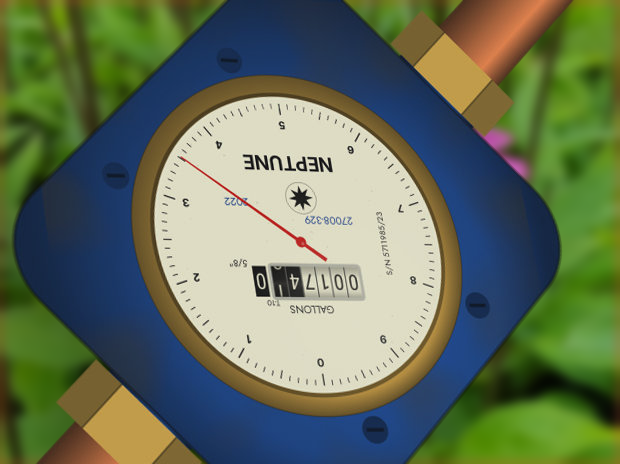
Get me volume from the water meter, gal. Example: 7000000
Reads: 17413.5
